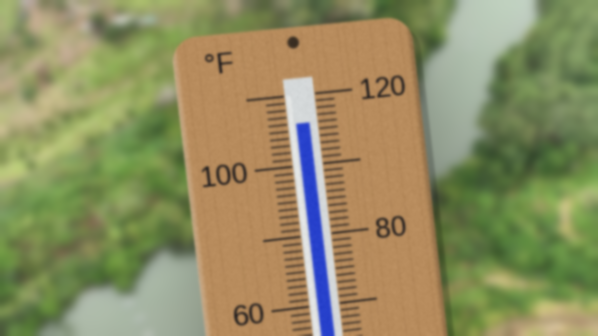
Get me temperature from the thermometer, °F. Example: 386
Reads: 112
